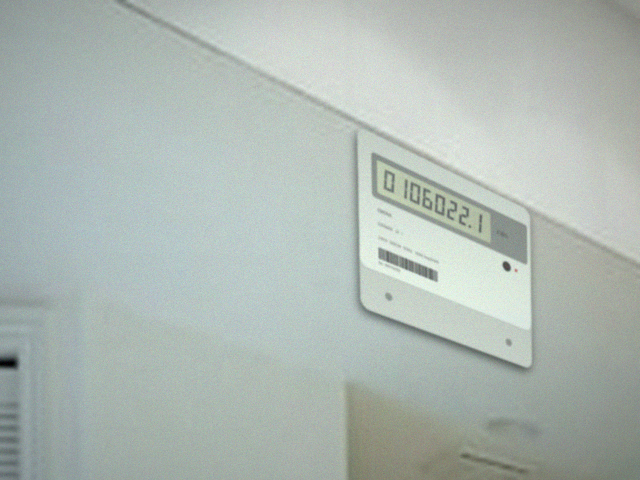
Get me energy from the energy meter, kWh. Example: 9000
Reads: 106022.1
